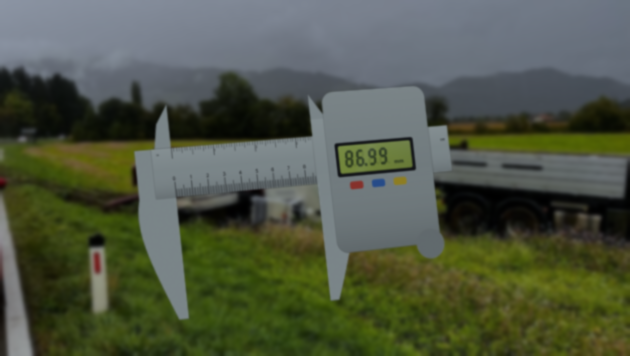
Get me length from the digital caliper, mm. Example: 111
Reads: 86.99
